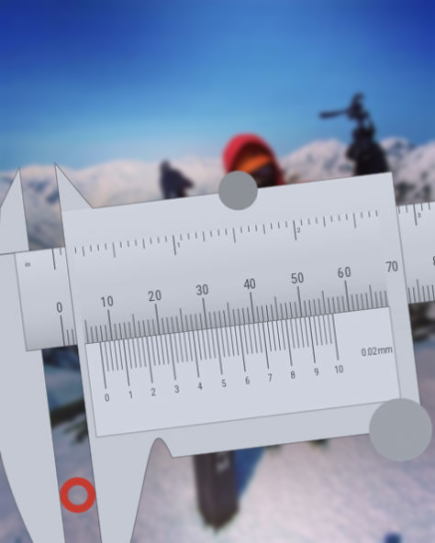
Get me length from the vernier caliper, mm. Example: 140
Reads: 7.5
